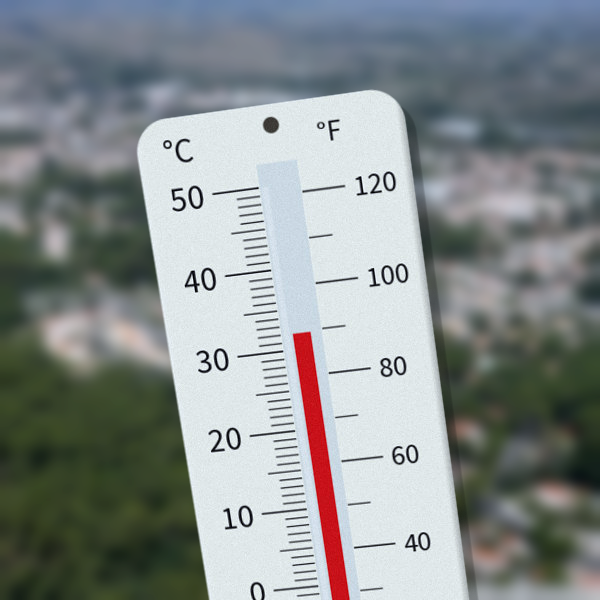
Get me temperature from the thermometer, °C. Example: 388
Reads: 32
